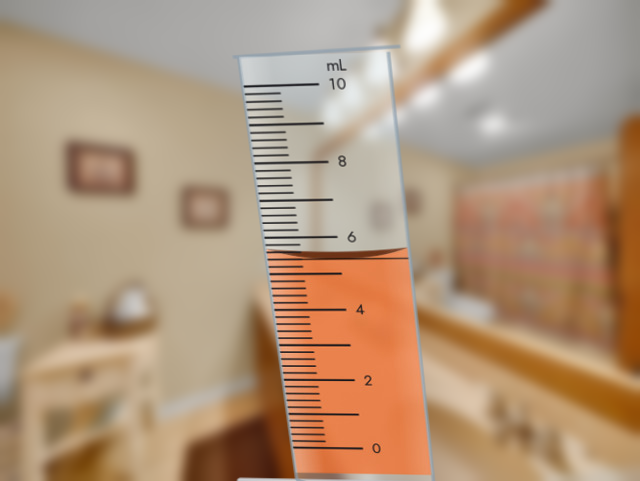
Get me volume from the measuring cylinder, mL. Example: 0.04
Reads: 5.4
